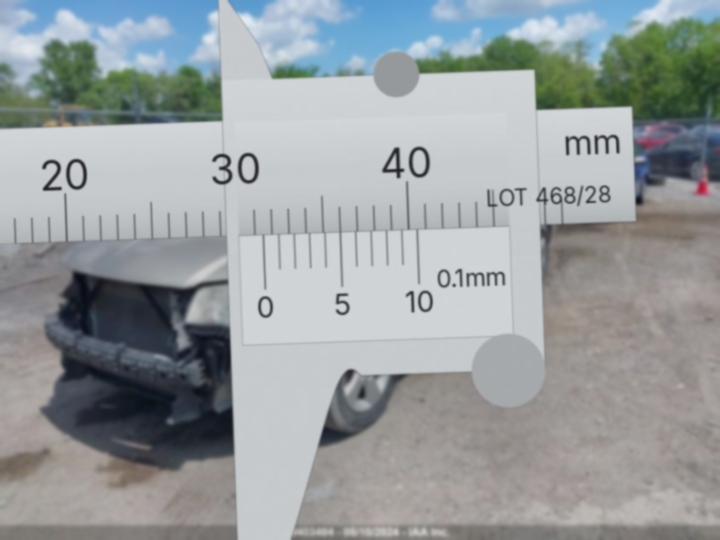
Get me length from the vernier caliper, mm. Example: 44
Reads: 31.5
